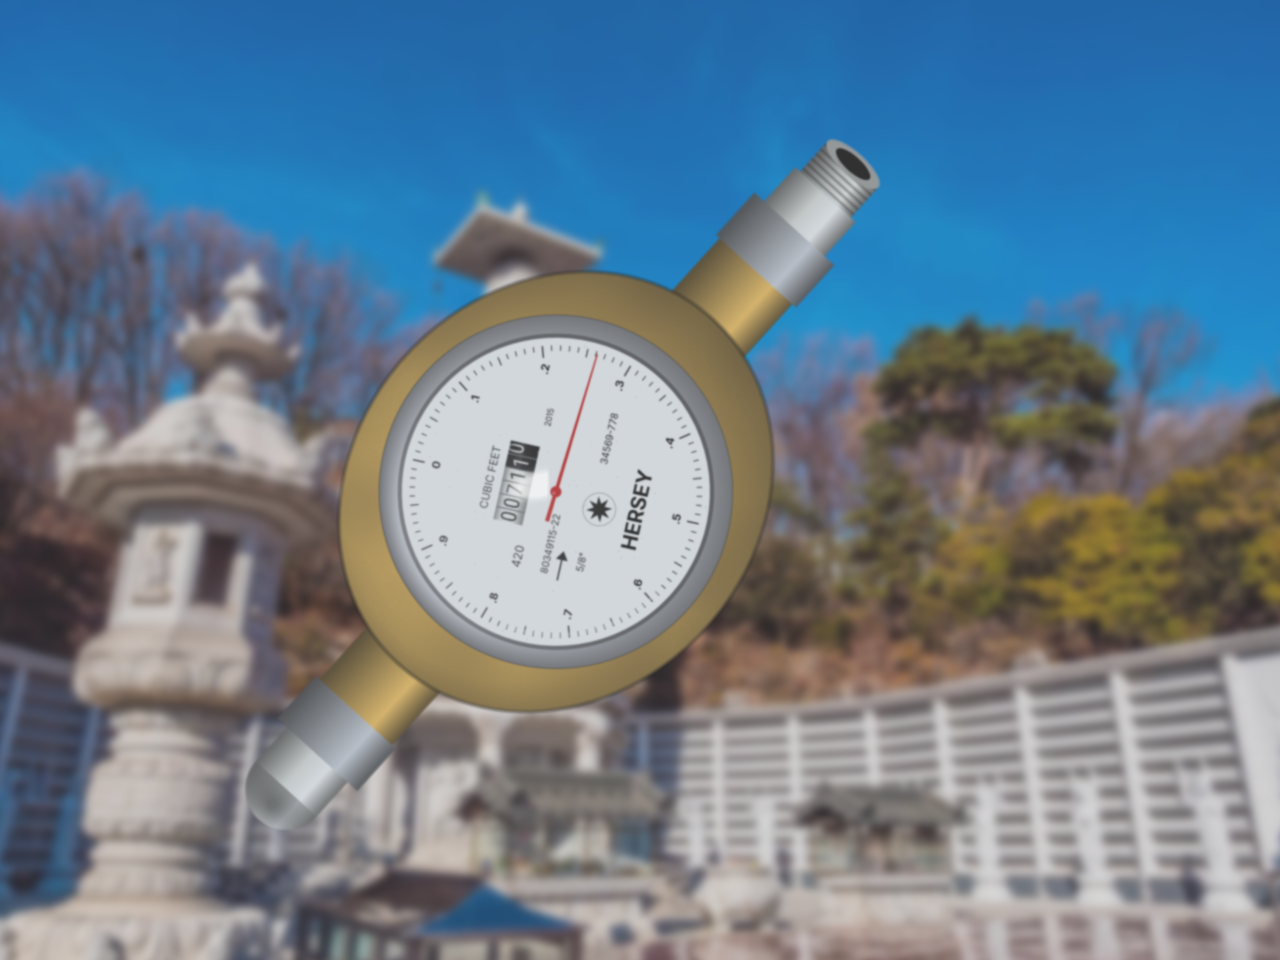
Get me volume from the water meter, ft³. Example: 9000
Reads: 7110.26
